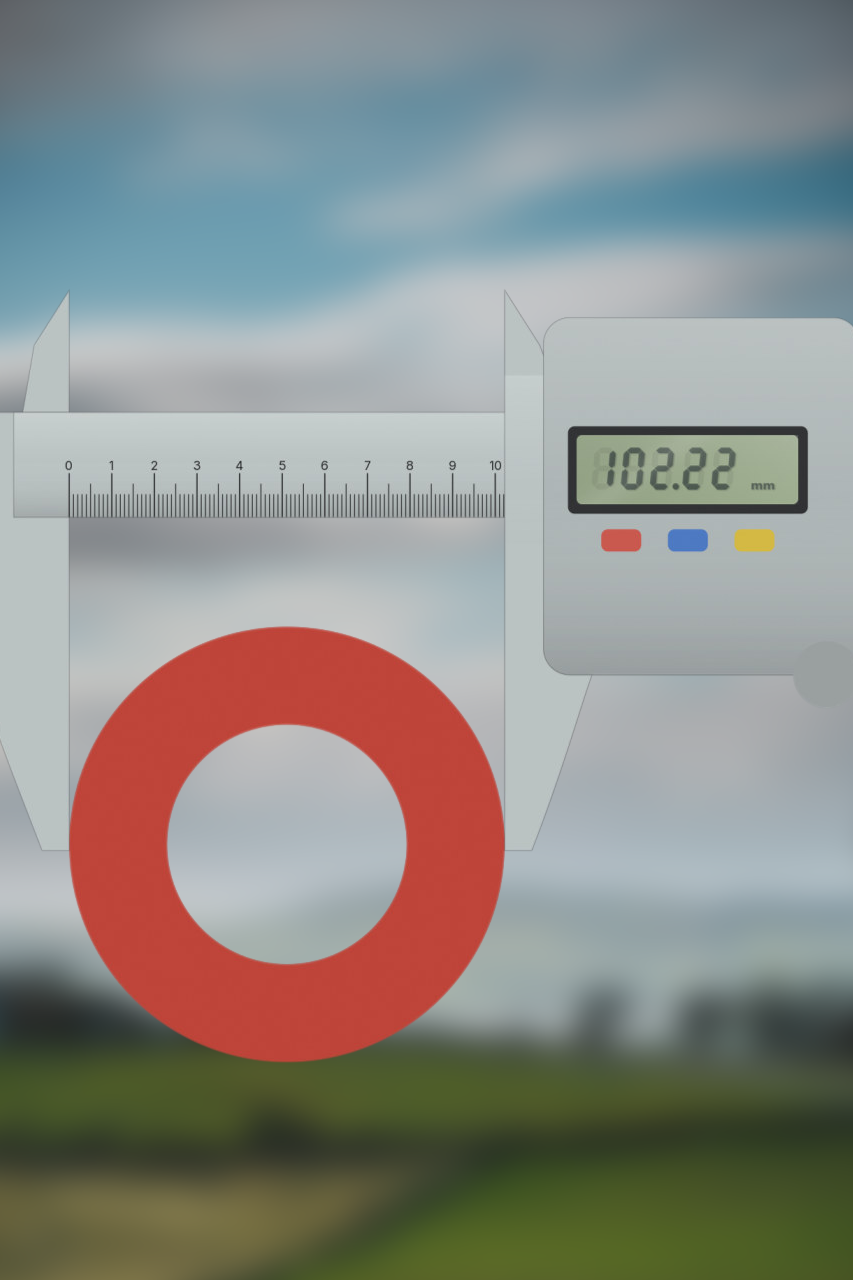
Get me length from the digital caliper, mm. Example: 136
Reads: 102.22
